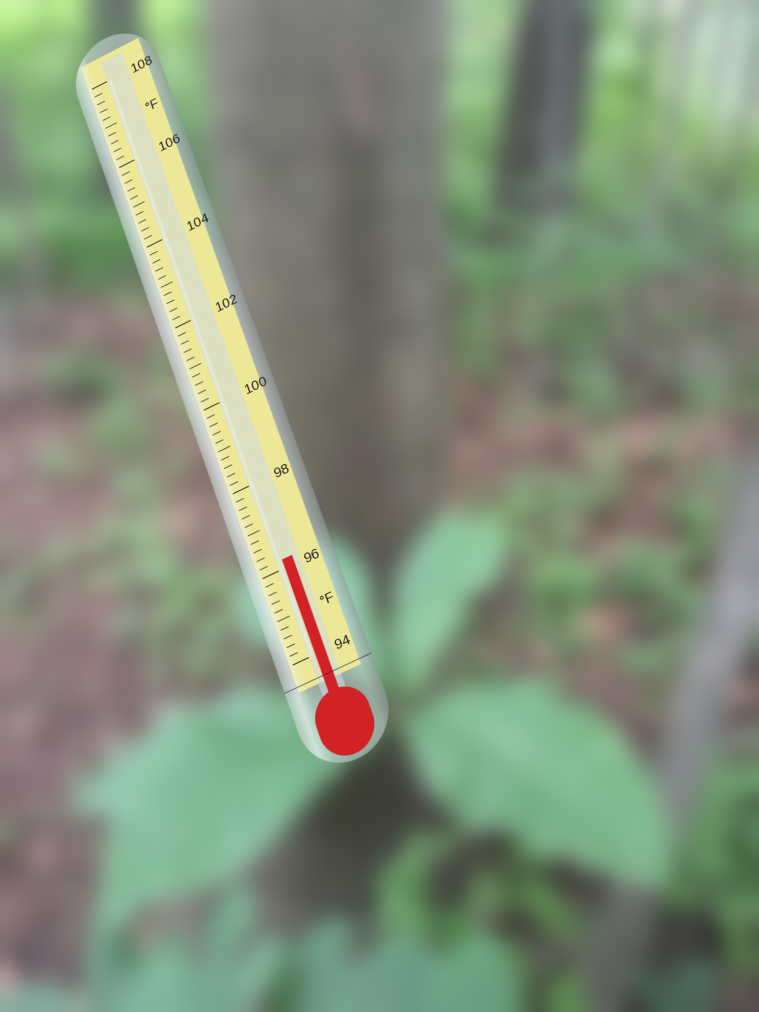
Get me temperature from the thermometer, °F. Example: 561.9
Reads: 96.2
